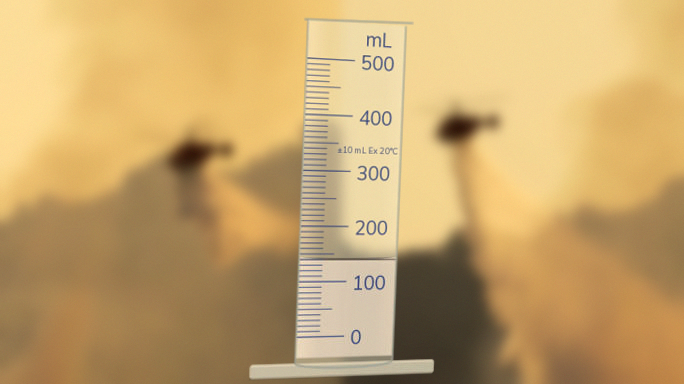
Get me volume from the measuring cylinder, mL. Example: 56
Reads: 140
